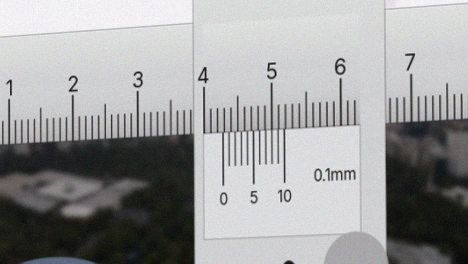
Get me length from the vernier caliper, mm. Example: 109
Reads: 42.8
